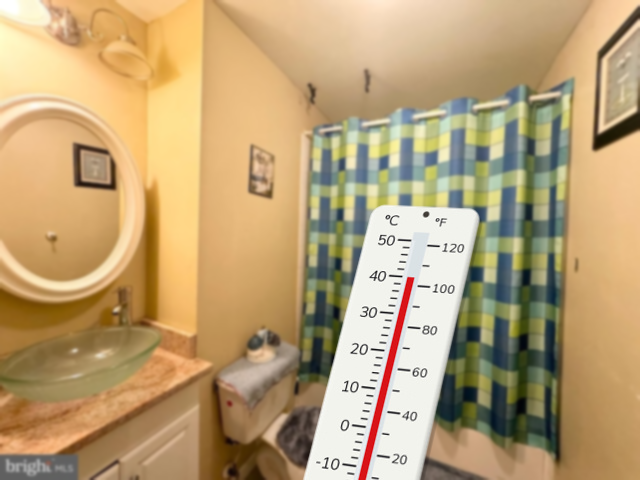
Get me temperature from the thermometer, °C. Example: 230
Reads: 40
